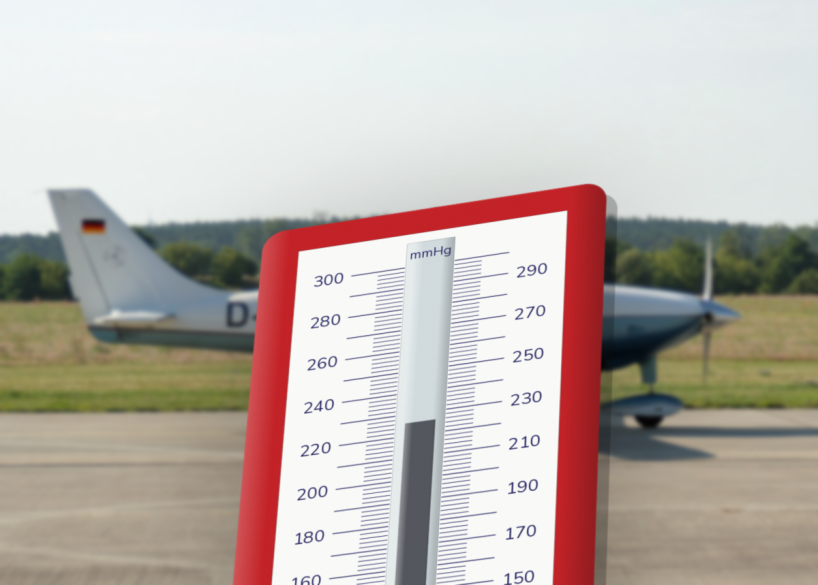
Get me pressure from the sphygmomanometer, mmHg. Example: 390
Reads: 226
